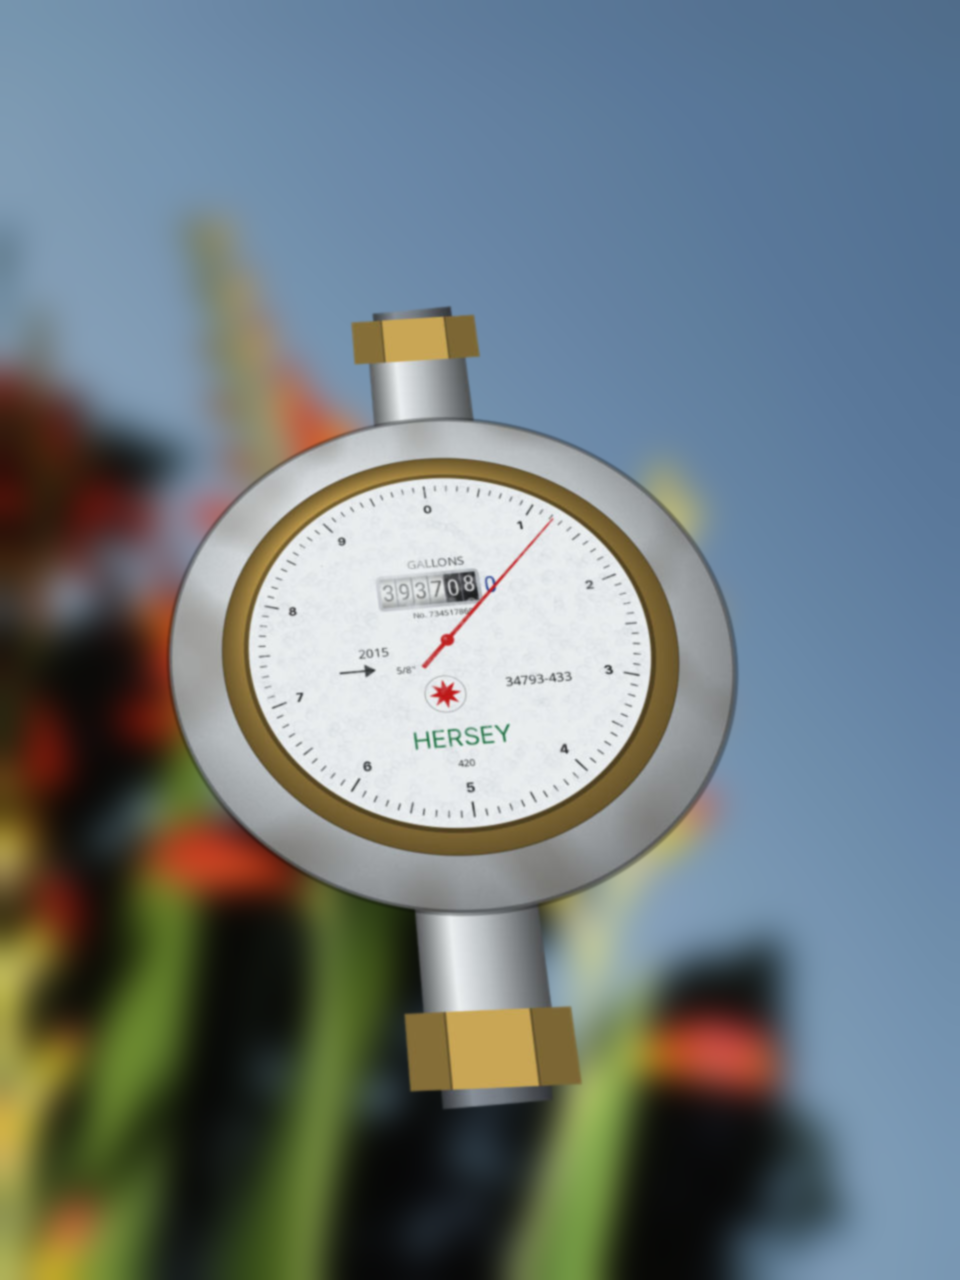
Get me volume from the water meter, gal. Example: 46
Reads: 3937081.2
